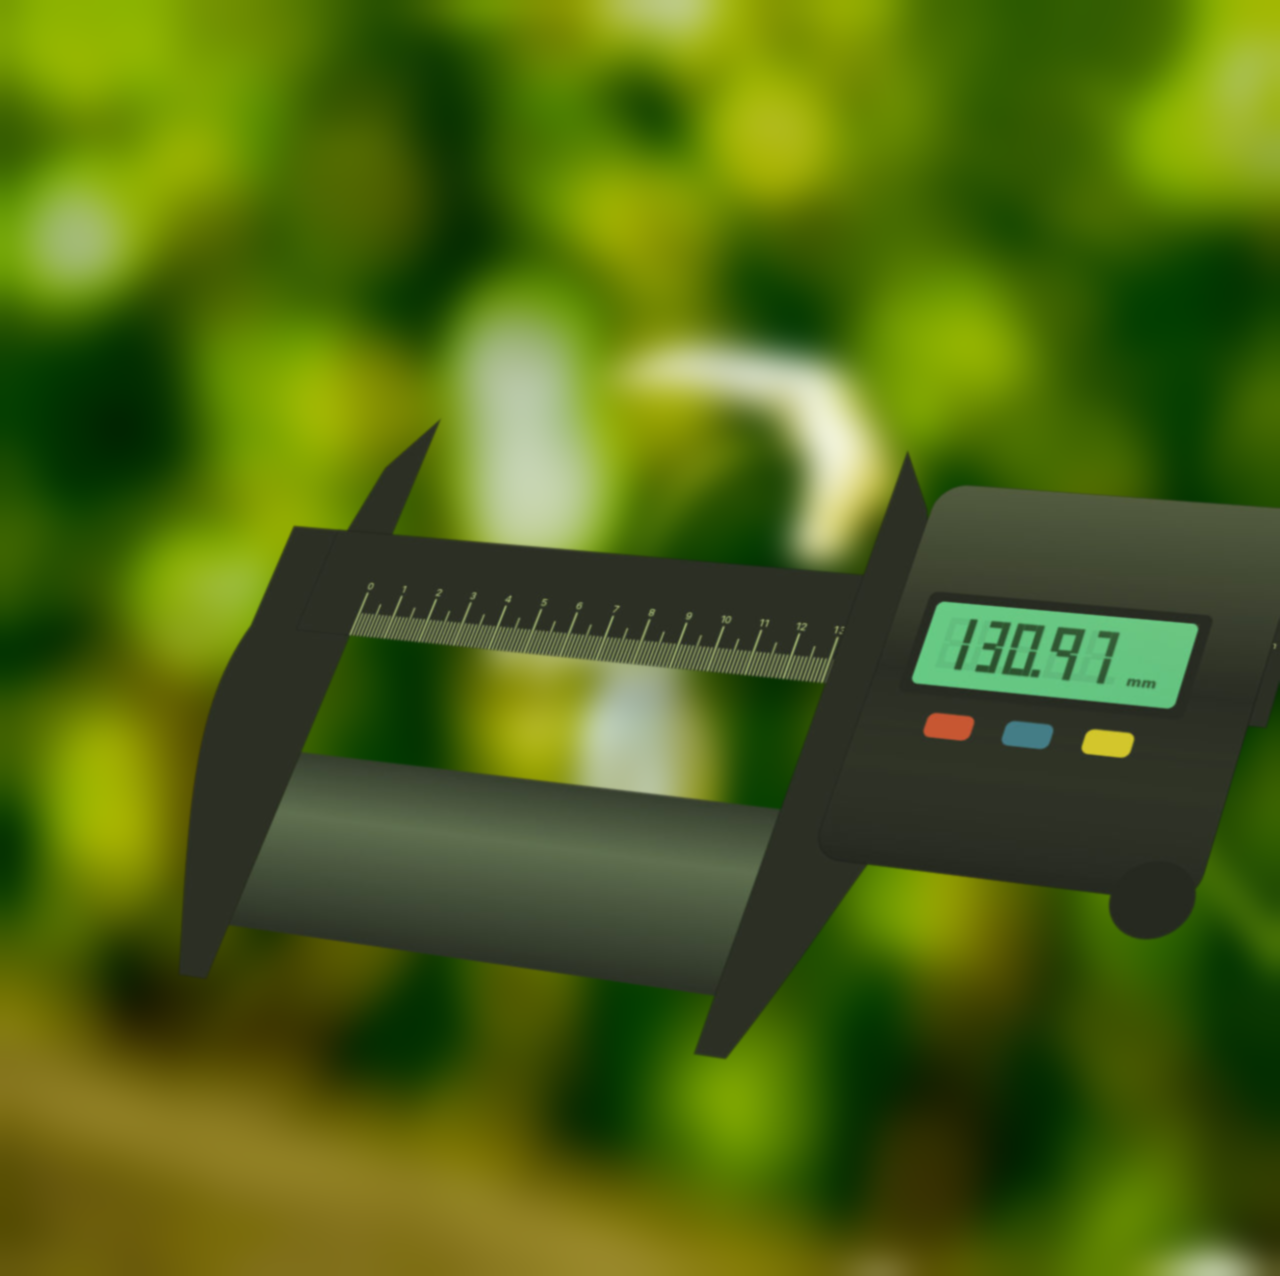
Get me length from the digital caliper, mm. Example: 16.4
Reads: 130.97
